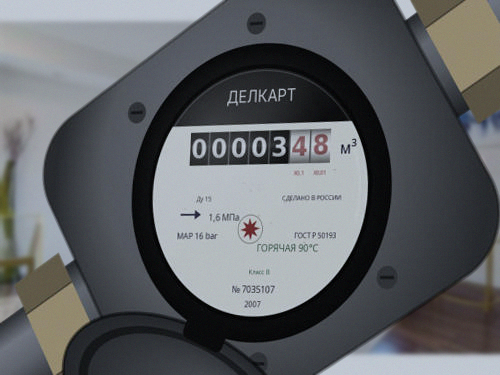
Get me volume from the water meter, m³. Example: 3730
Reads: 3.48
